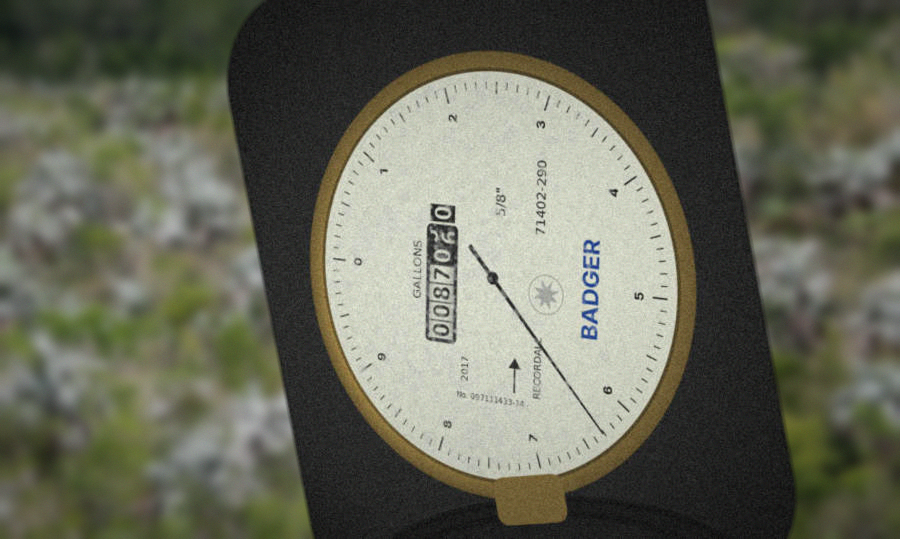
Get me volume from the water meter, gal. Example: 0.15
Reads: 87056.3
